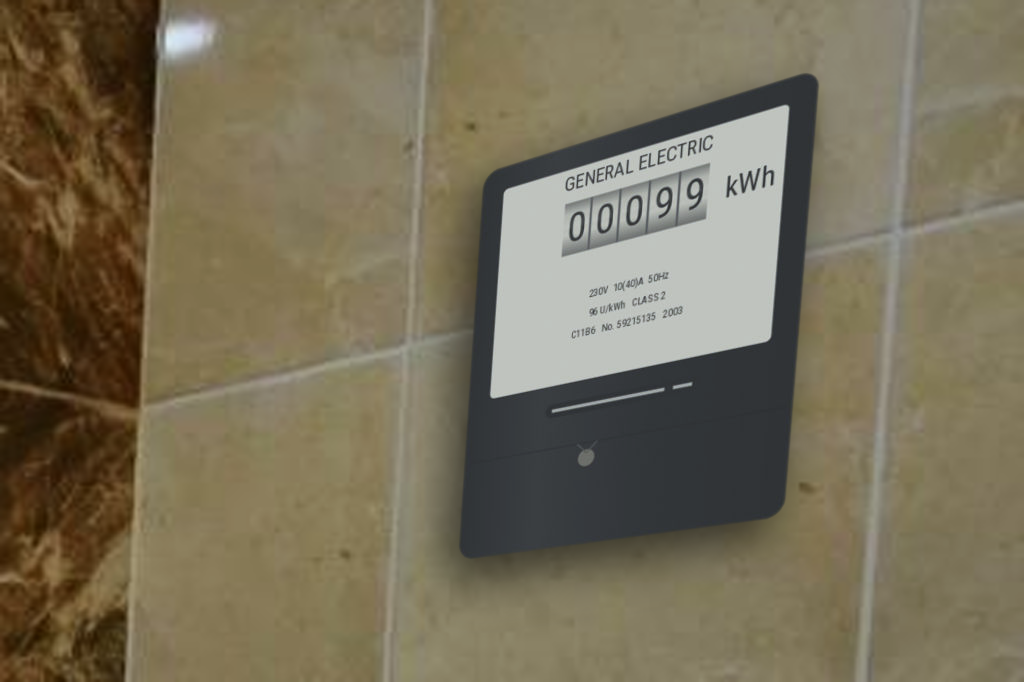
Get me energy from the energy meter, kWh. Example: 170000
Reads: 99
